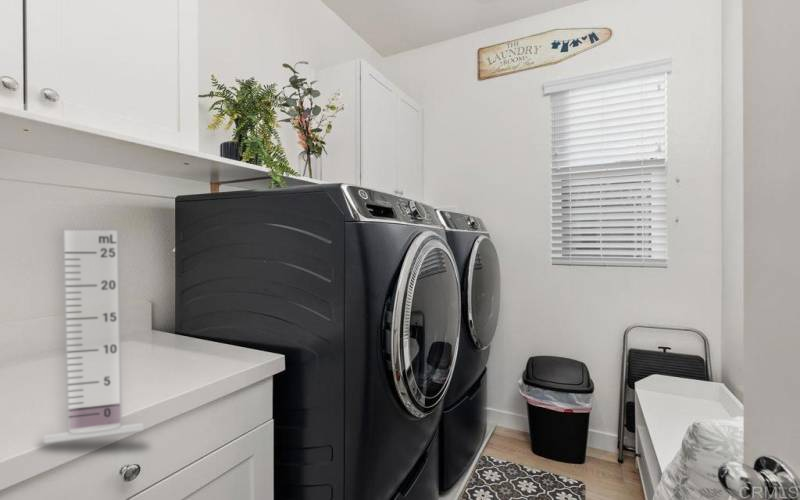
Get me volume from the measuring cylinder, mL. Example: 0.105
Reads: 1
